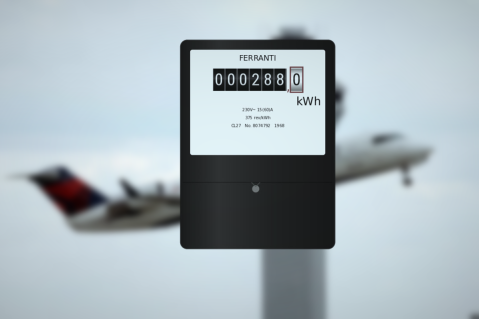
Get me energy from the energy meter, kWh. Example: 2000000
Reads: 288.0
